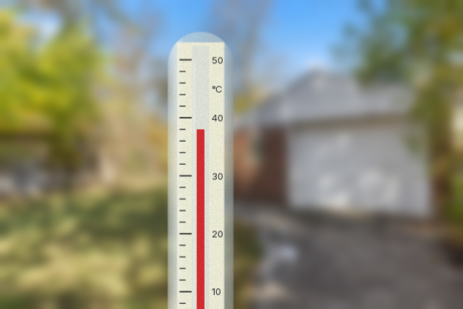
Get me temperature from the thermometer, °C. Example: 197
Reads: 38
